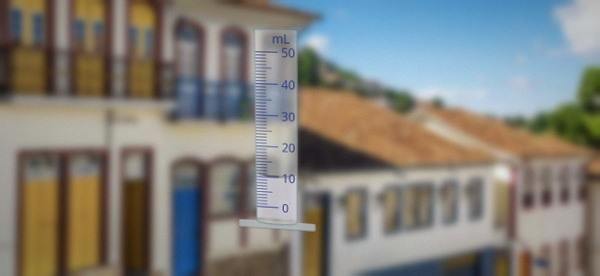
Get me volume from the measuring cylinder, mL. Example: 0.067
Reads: 10
